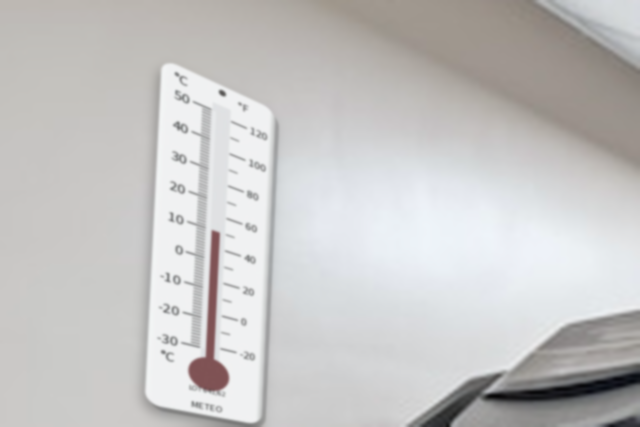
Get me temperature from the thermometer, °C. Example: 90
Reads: 10
